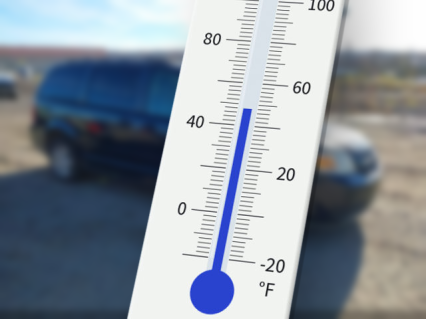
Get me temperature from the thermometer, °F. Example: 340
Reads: 48
